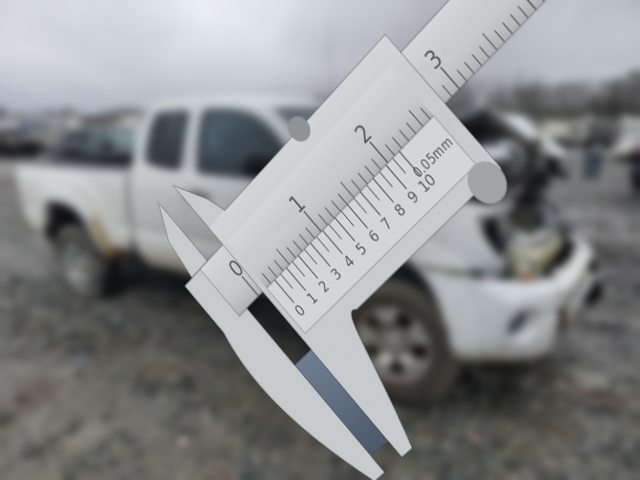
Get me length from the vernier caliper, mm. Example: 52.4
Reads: 2.6
